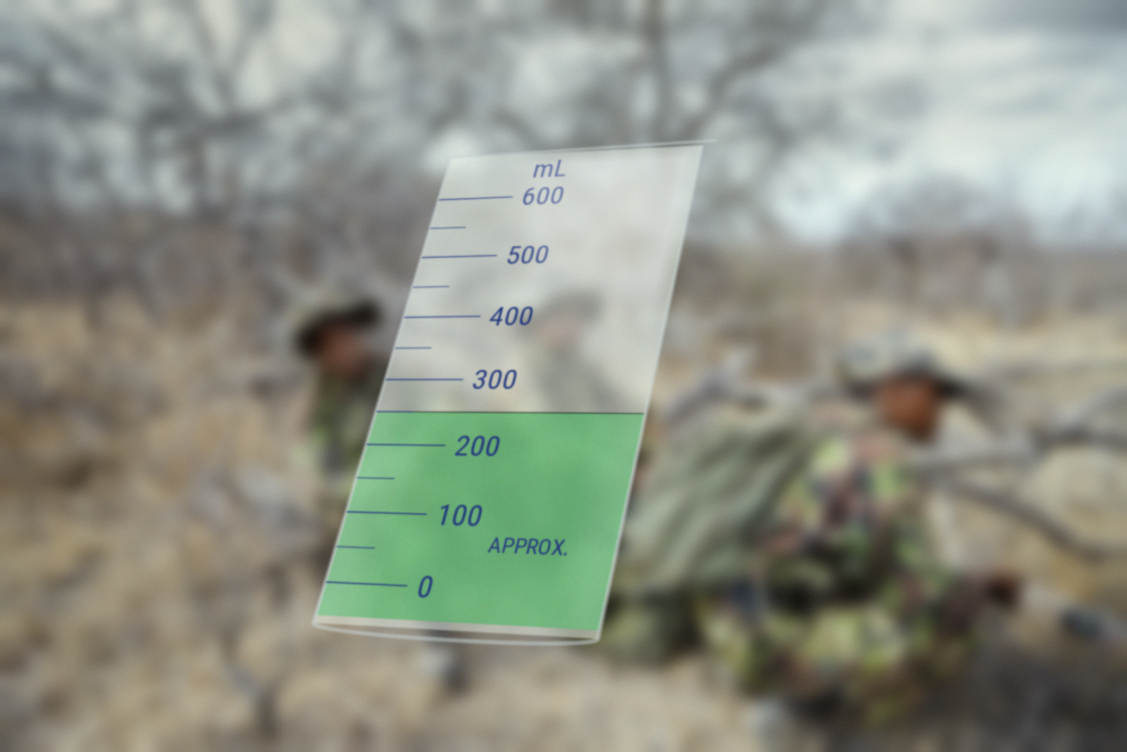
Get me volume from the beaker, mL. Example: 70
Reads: 250
